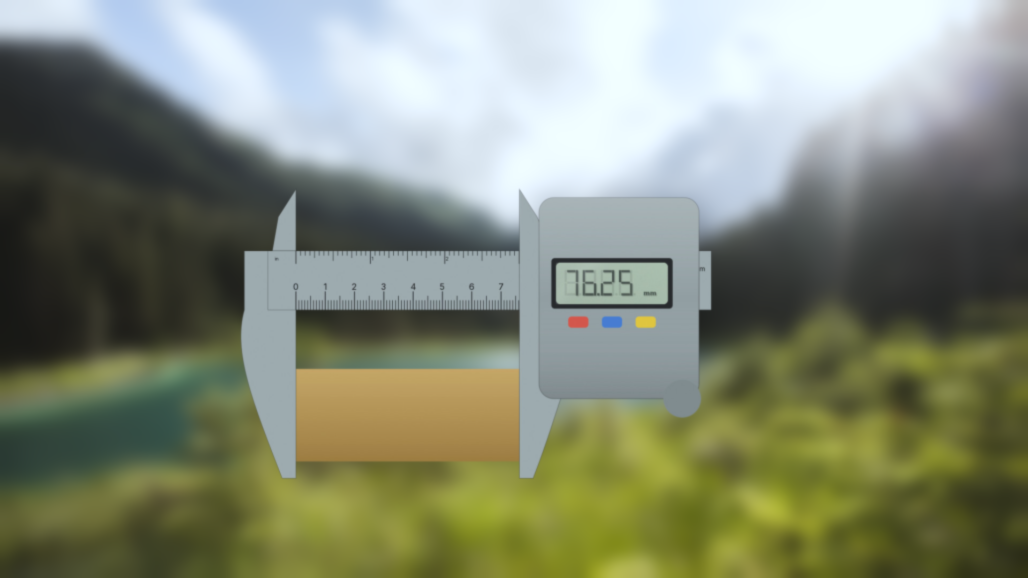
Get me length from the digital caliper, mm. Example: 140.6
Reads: 76.25
